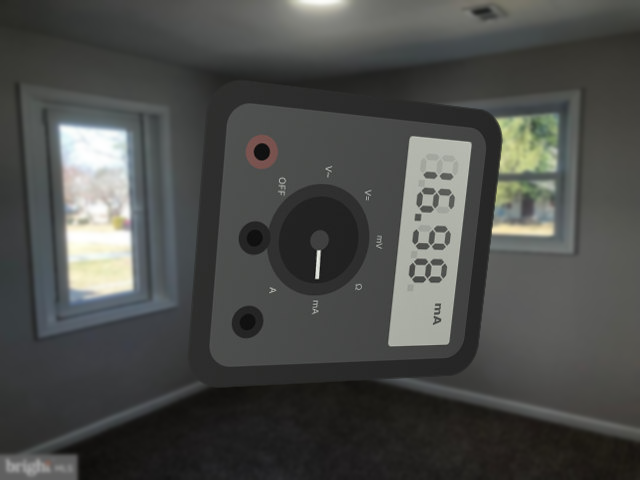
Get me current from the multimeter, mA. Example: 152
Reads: 16.98
